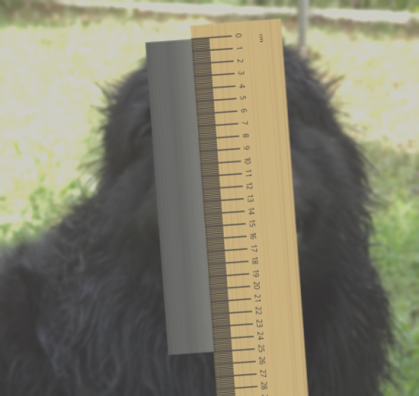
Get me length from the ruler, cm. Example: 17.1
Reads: 25
